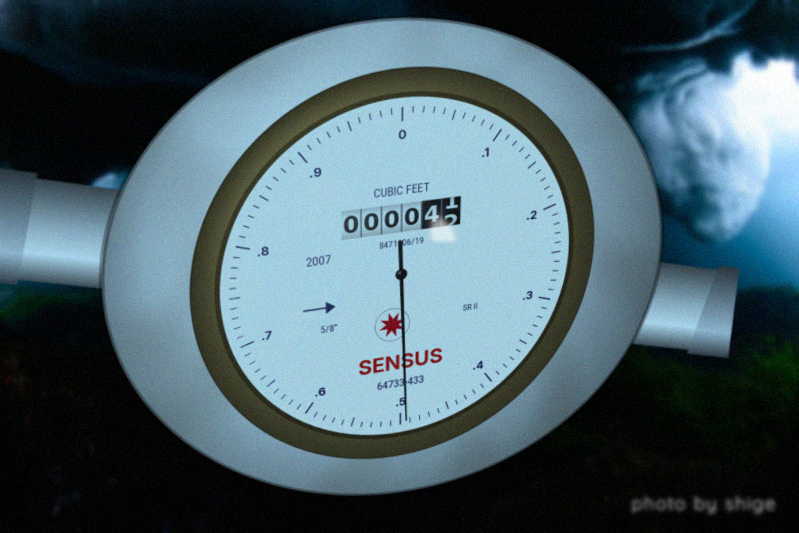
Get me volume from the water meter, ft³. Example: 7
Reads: 41.49
